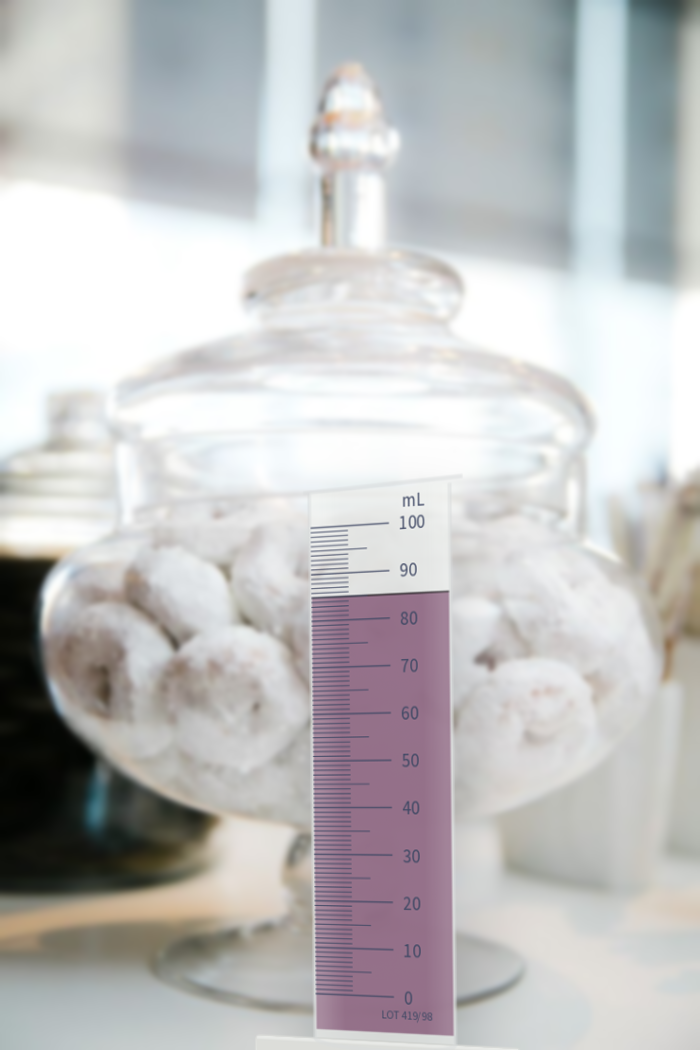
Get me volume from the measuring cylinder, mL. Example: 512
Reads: 85
